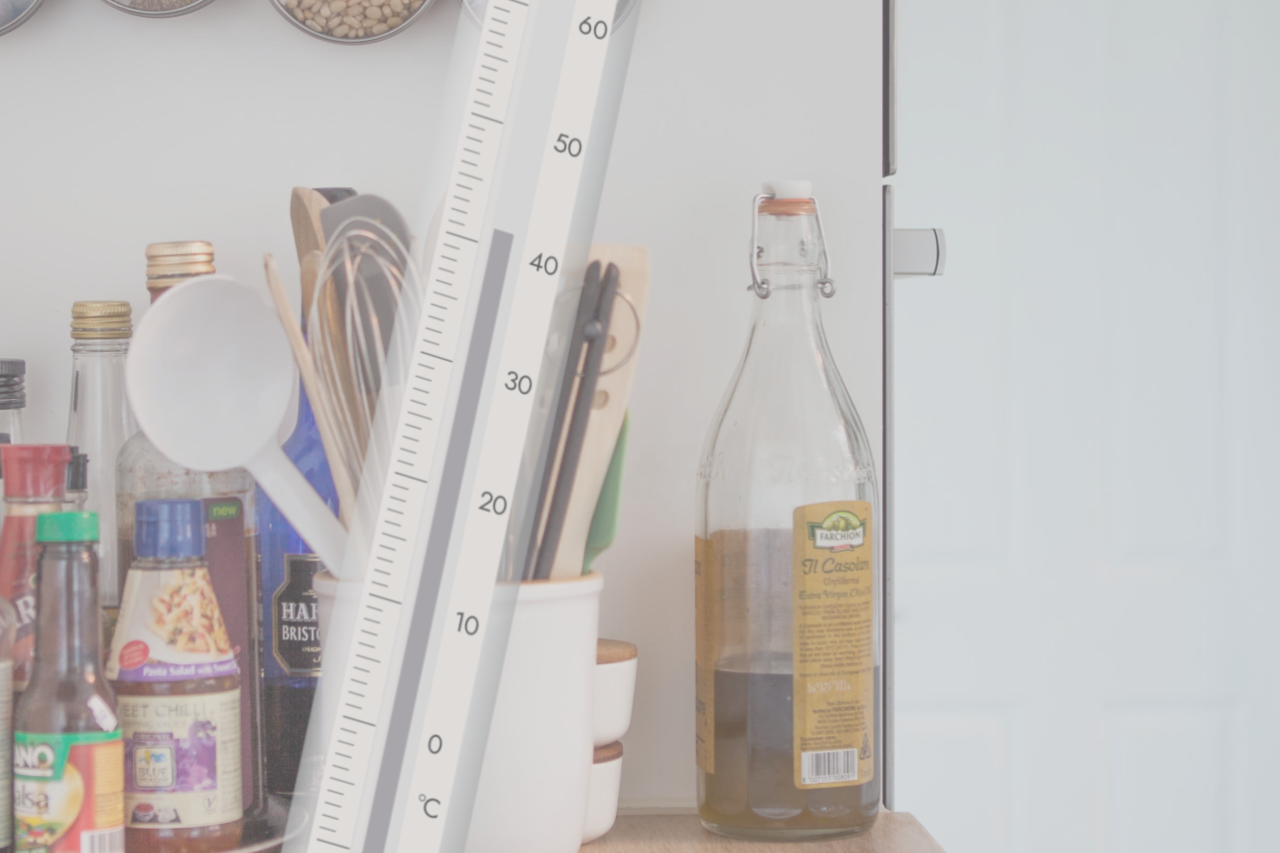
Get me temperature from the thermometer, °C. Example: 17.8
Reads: 41.5
